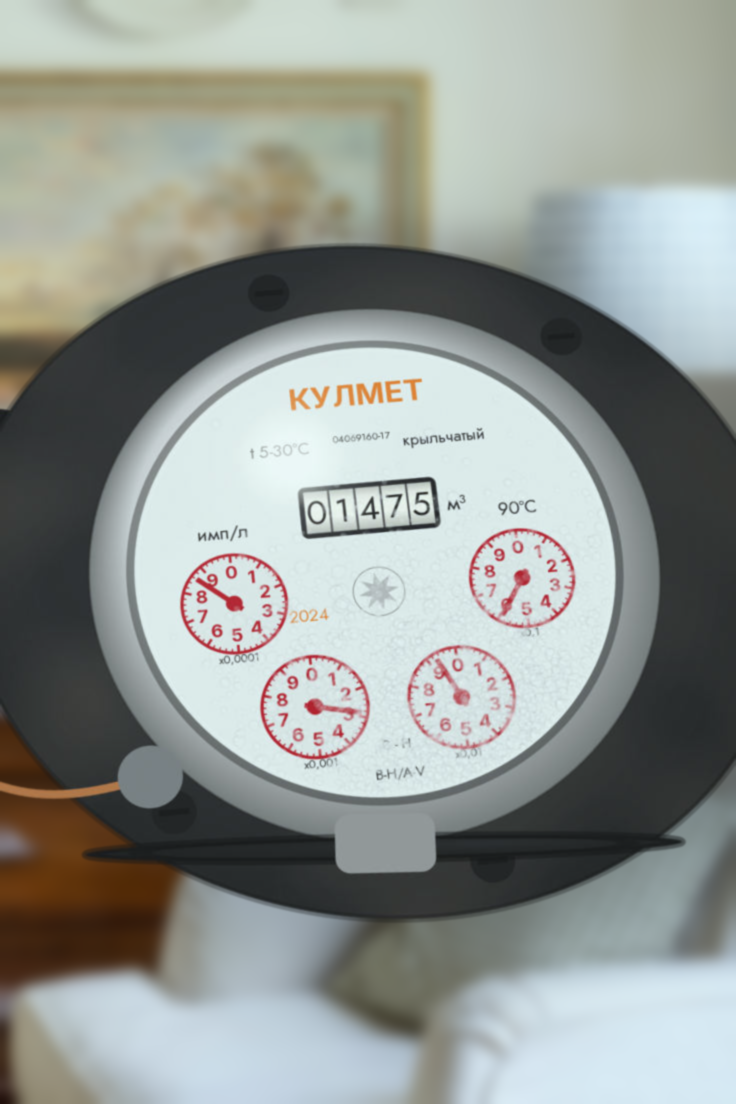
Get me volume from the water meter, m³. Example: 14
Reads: 1475.5928
